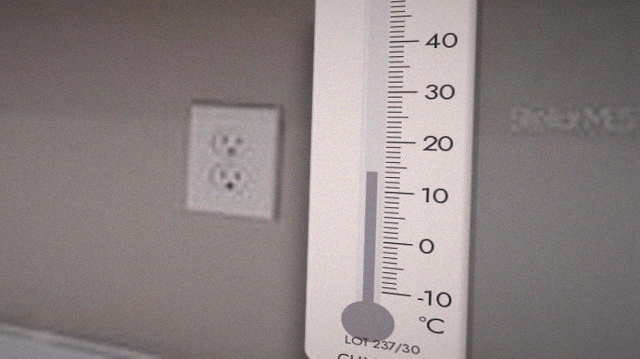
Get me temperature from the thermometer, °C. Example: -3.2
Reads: 14
